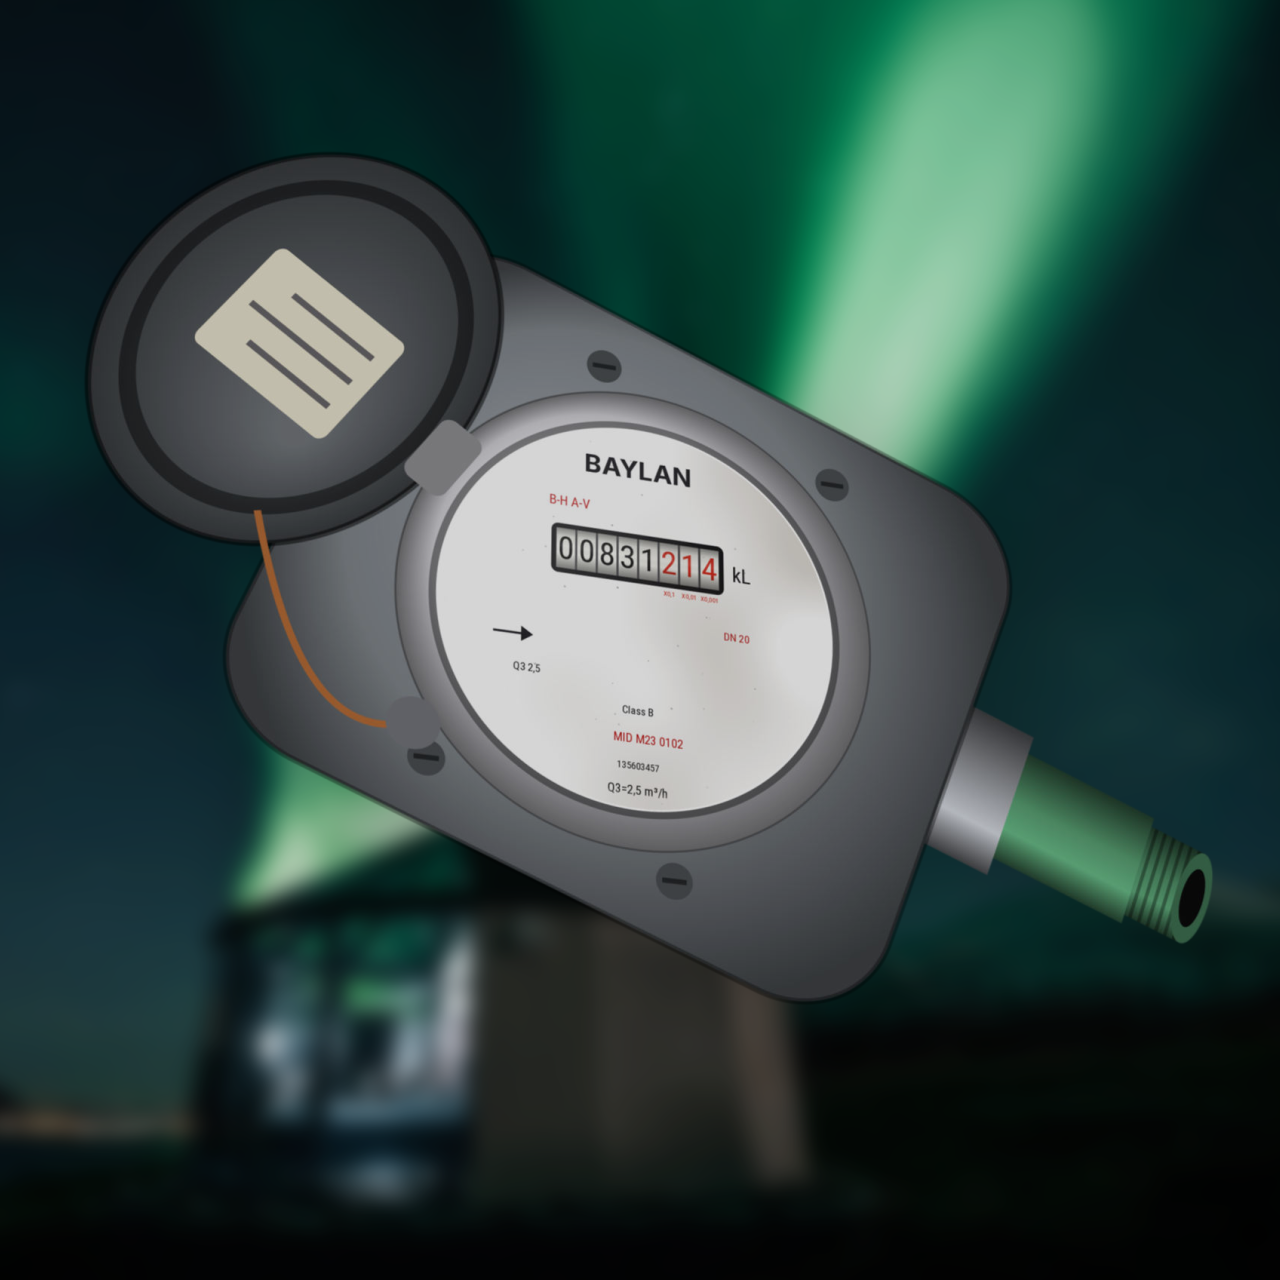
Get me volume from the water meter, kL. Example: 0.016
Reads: 831.214
